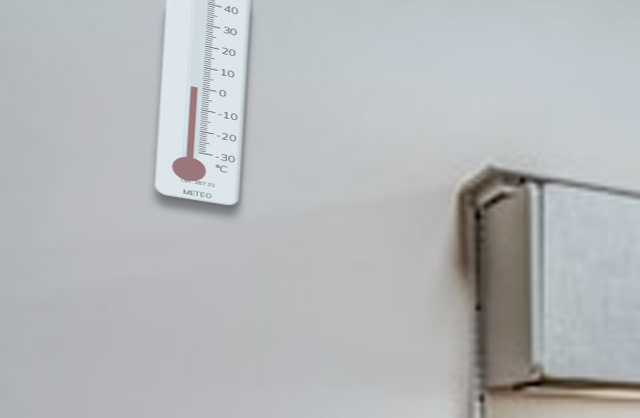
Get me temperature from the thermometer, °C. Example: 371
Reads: 0
